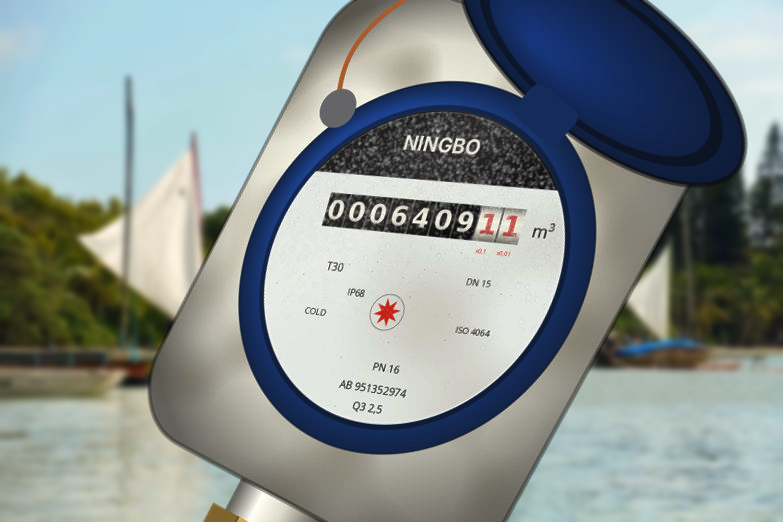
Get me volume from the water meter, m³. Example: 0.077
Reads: 6409.11
